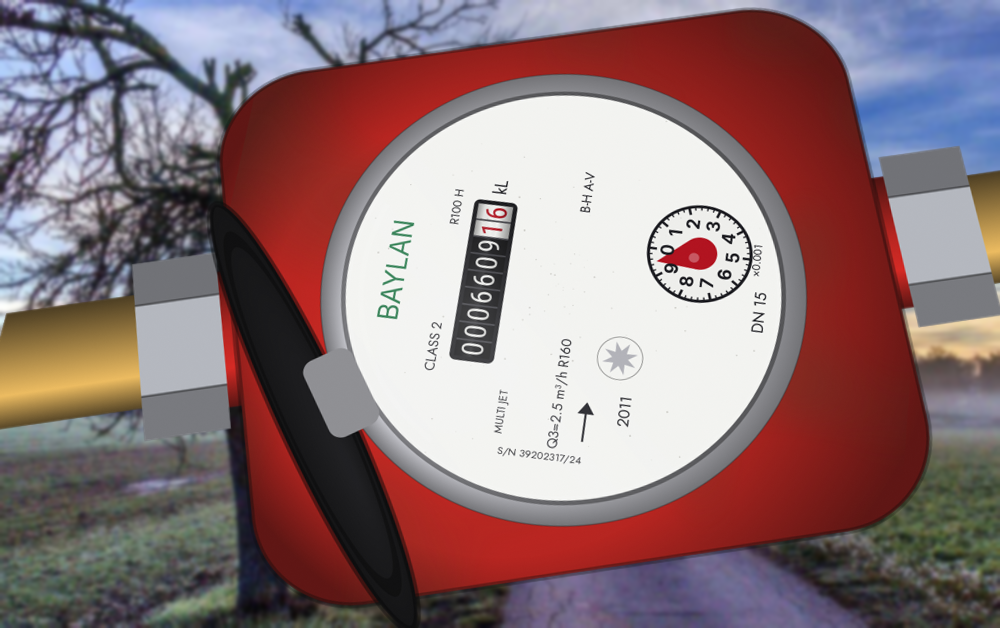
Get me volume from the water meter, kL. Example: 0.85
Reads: 6609.159
